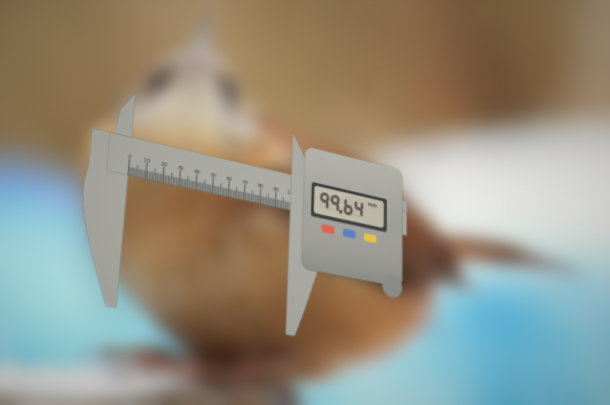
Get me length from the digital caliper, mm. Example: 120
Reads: 99.64
